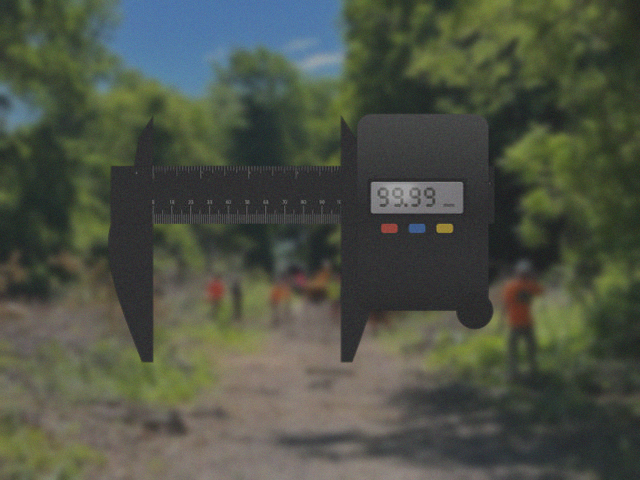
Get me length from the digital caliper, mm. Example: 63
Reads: 99.99
